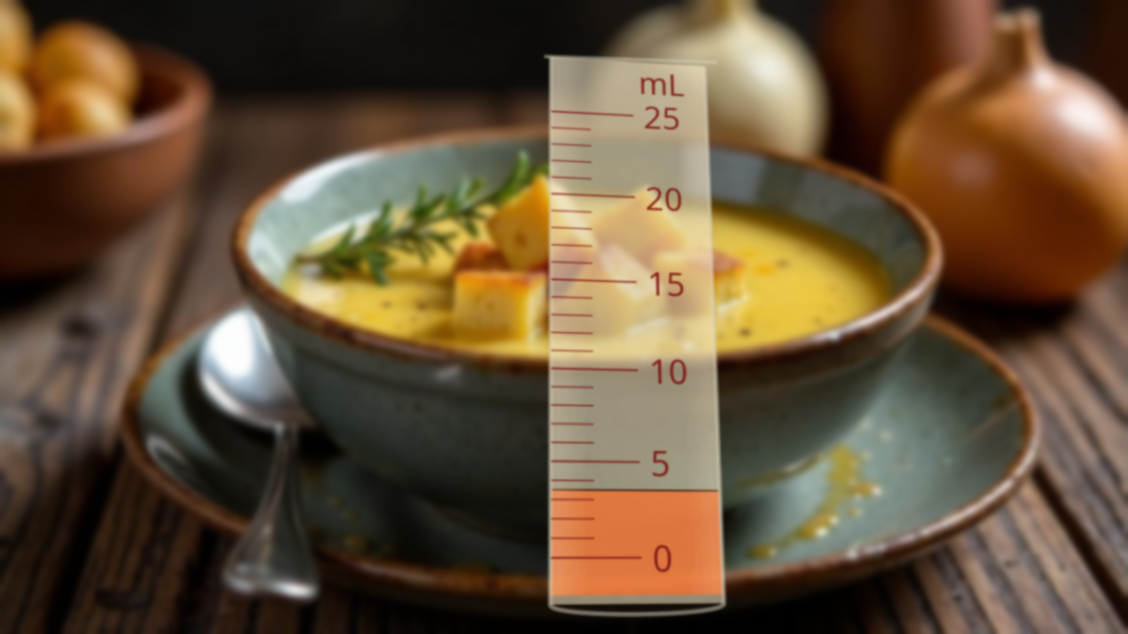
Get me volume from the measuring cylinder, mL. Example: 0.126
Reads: 3.5
